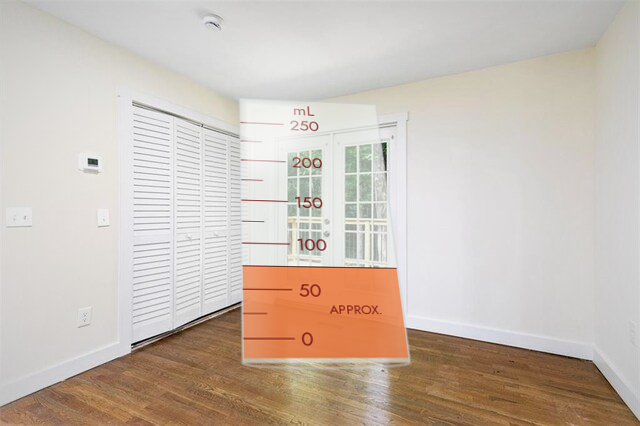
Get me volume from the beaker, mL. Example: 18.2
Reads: 75
